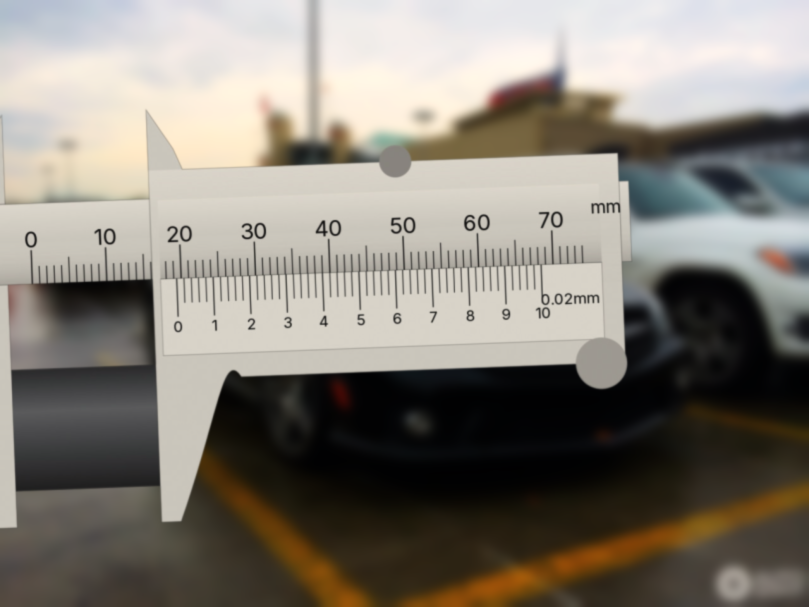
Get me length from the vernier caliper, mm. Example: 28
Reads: 19.4
